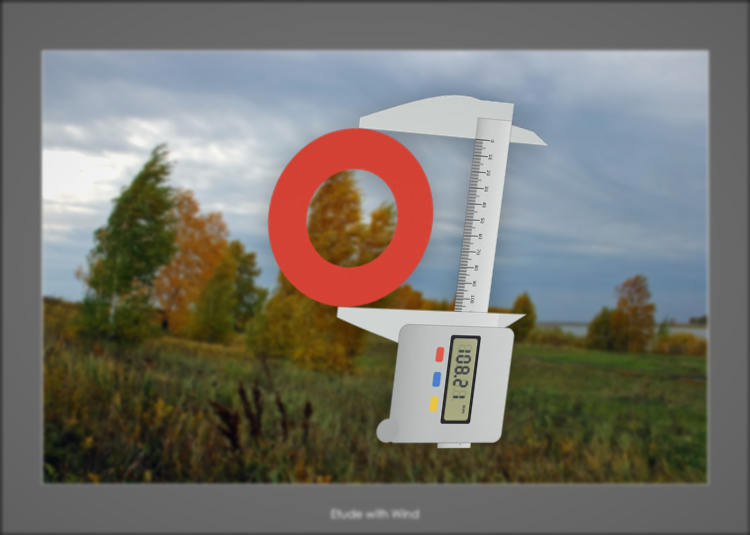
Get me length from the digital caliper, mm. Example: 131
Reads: 108.21
